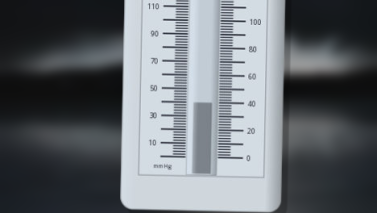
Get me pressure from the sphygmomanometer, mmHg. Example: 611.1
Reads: 40
